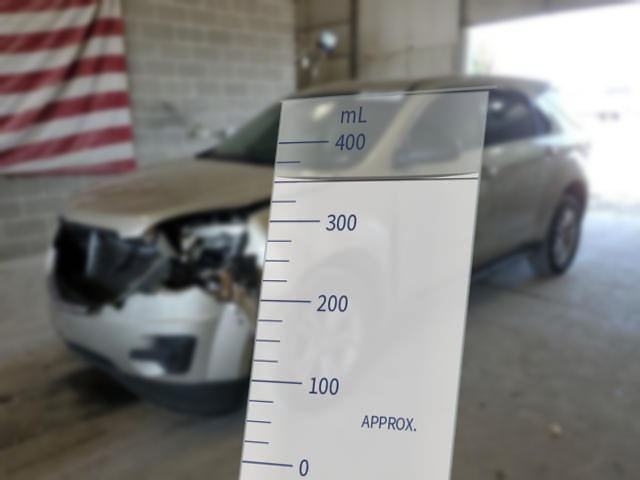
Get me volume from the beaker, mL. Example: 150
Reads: 350
